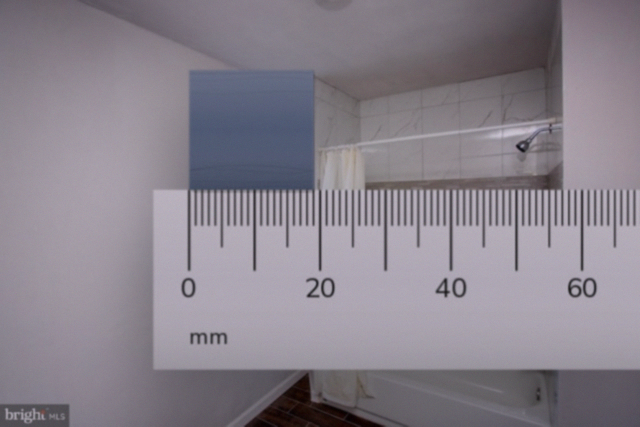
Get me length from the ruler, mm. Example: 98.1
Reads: 19
